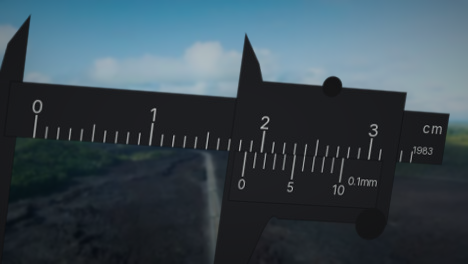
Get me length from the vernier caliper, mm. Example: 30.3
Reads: 18.6
